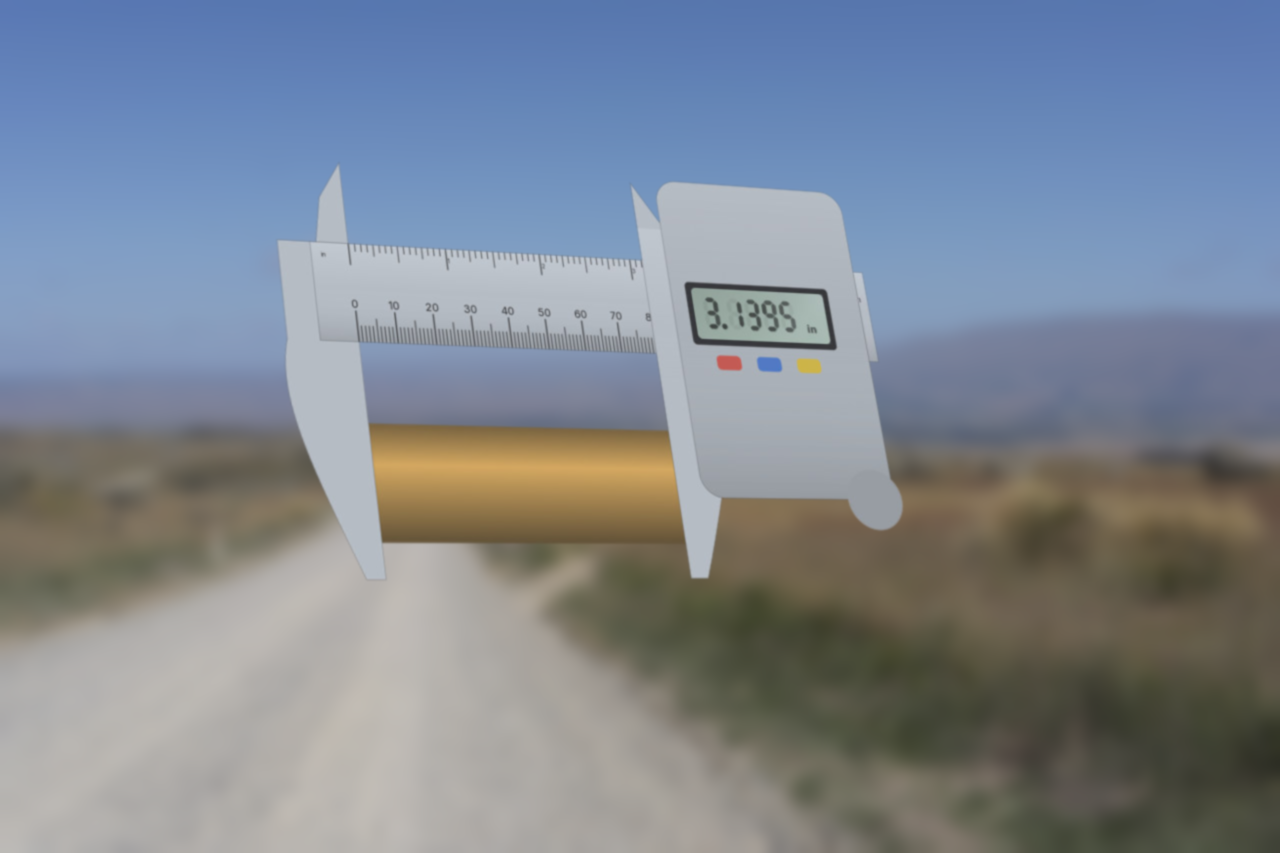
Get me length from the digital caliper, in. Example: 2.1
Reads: 3.1395
